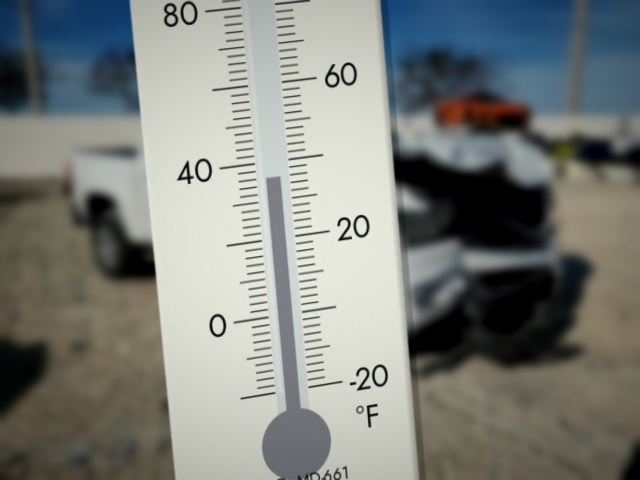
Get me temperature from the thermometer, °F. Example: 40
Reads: 36
